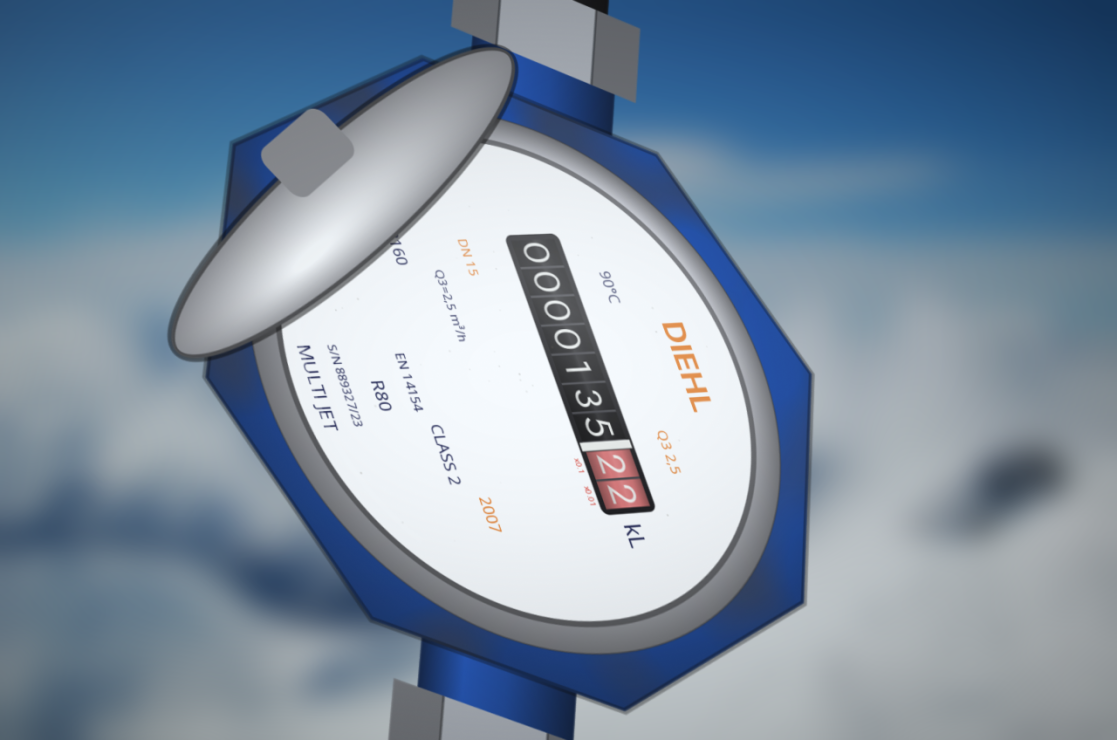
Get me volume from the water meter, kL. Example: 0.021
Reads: 135.22
